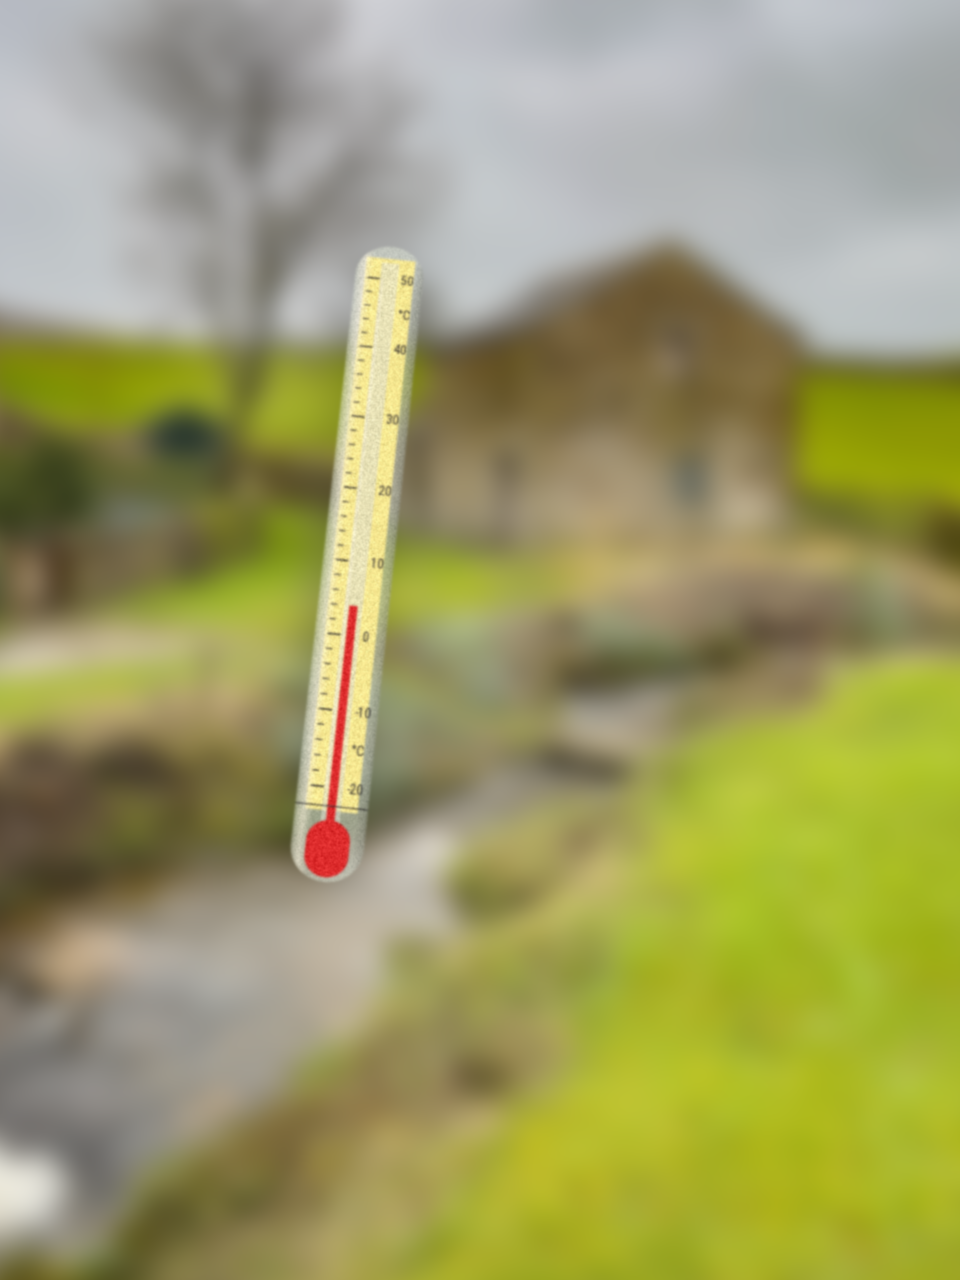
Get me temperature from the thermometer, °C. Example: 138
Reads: 4
